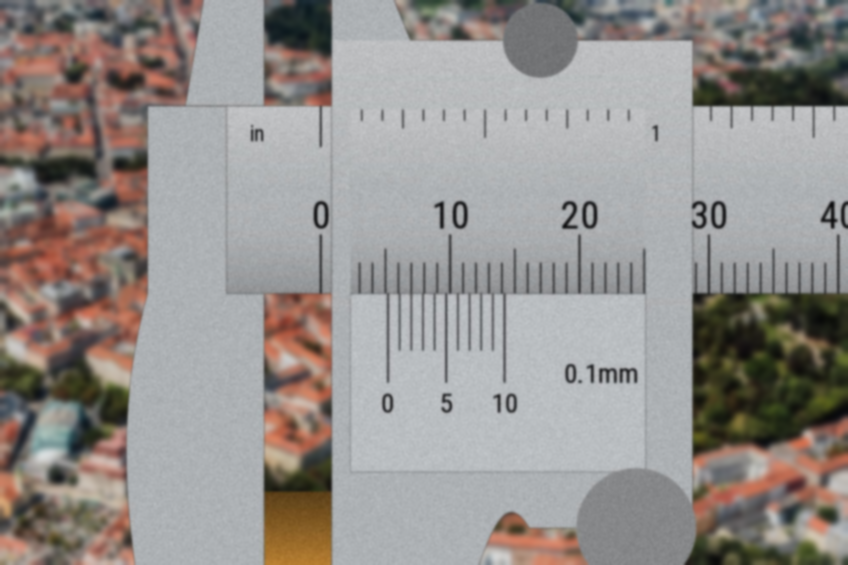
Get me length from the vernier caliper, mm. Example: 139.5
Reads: 5.2
